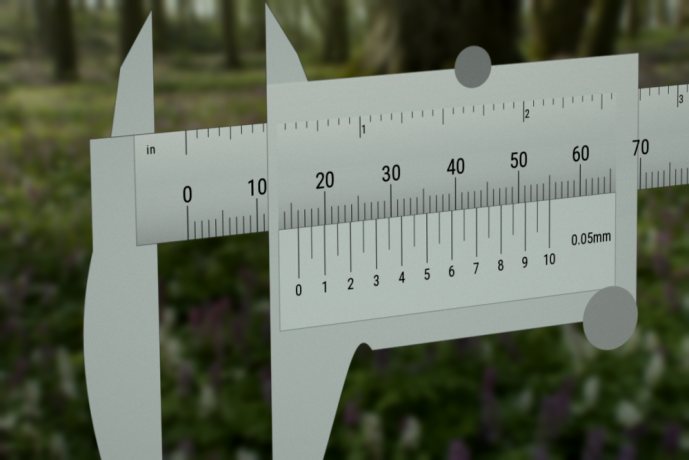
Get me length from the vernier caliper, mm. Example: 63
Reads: 16.0
